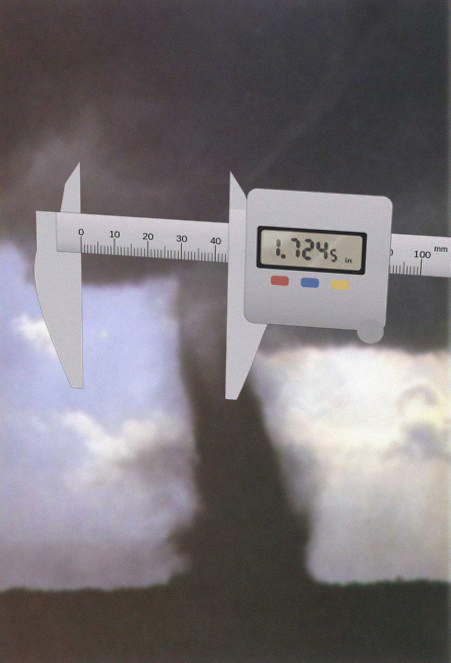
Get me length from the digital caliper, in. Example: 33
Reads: 1.7245
